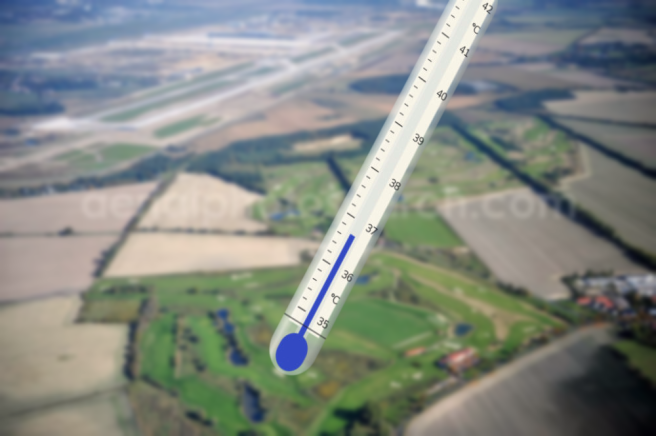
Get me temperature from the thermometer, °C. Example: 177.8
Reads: 36.7
